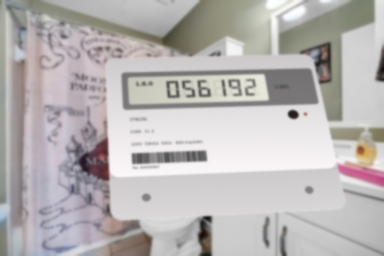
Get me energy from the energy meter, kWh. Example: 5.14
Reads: 56192
